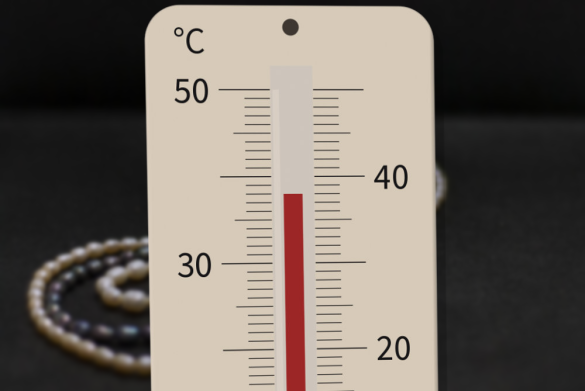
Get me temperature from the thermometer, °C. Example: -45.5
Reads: 38
